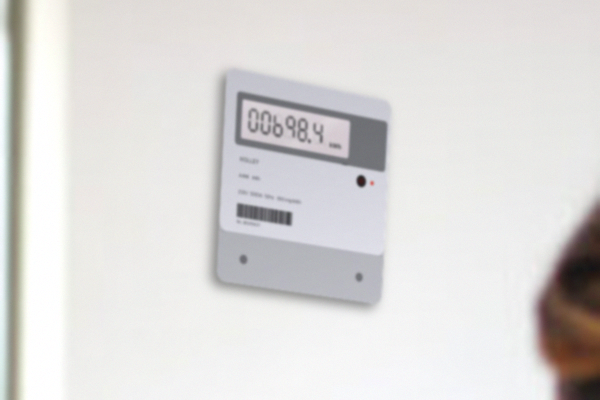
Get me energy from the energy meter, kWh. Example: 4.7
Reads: 698.4
